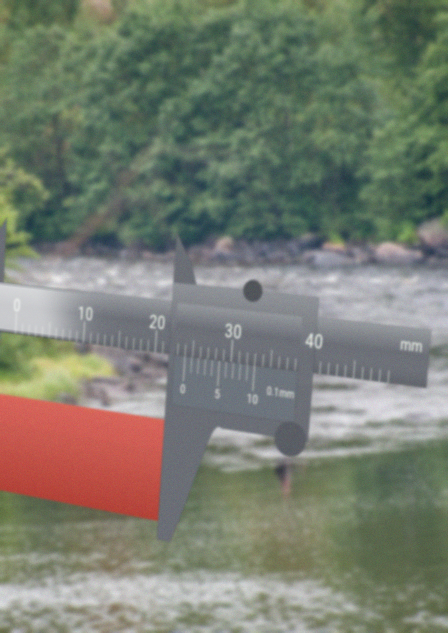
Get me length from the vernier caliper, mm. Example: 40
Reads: 24.0
